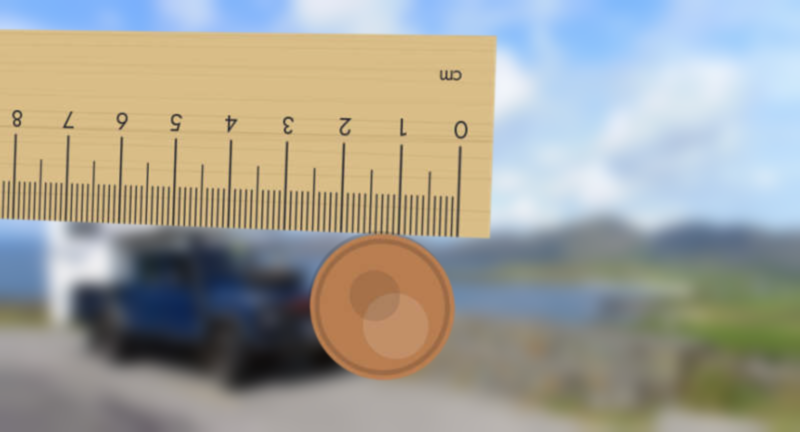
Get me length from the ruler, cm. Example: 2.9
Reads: 2.5
